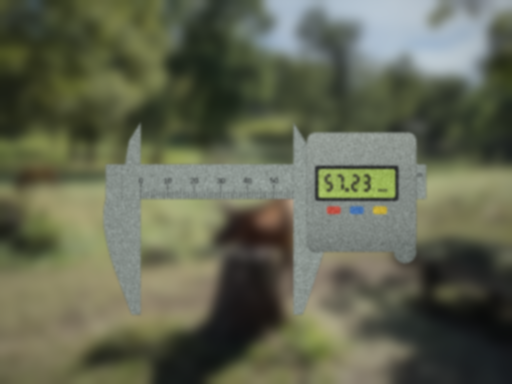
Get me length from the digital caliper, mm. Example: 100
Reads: 57.23
